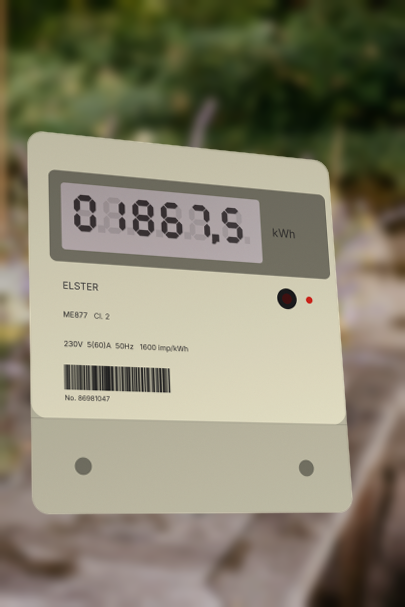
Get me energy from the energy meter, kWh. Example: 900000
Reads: 1867.5
